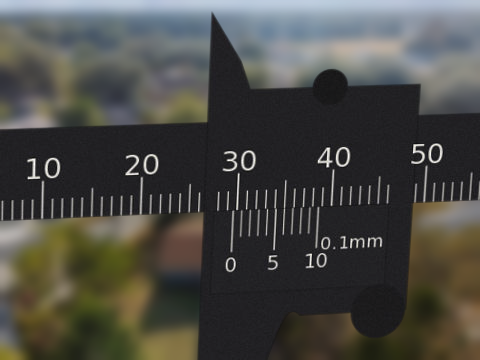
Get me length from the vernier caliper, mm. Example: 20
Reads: 29.6
